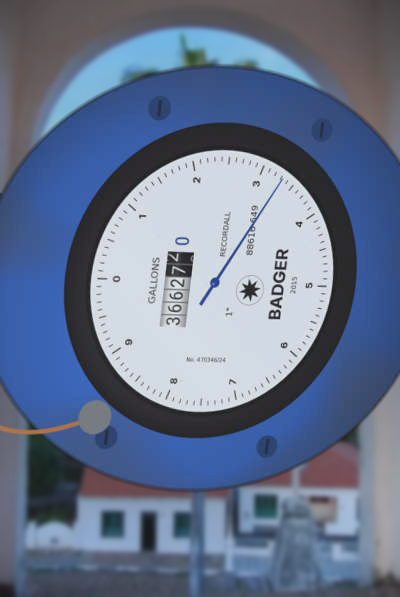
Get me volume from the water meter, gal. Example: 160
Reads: 3662723.3
